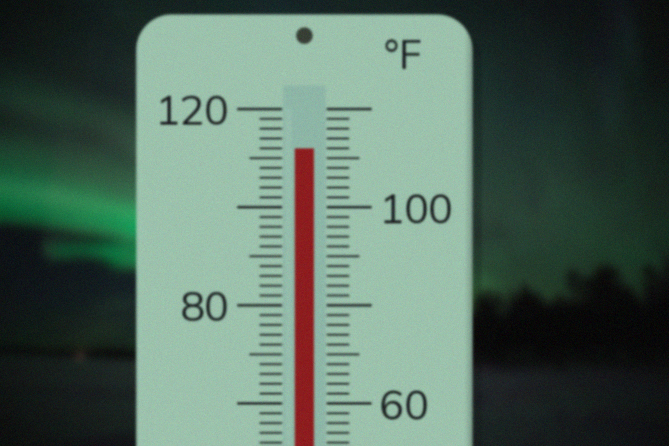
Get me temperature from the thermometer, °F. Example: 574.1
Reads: 112
